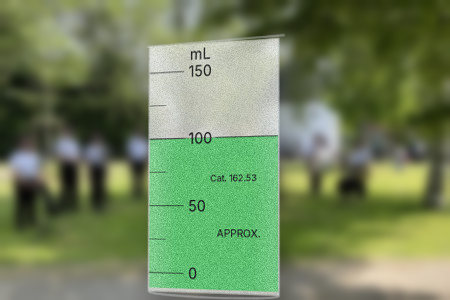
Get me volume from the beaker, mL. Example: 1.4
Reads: 100
